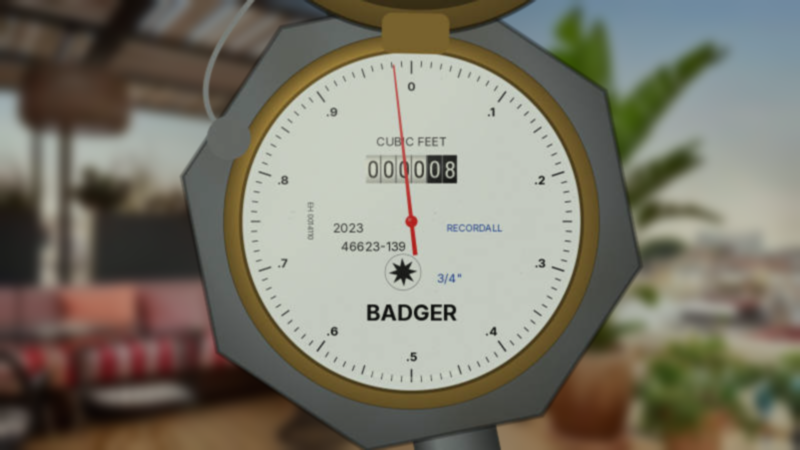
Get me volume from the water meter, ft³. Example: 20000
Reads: 7.98
